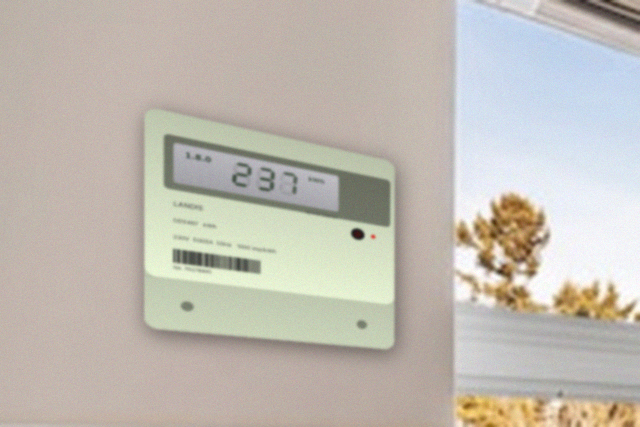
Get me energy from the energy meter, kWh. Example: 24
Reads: 237
